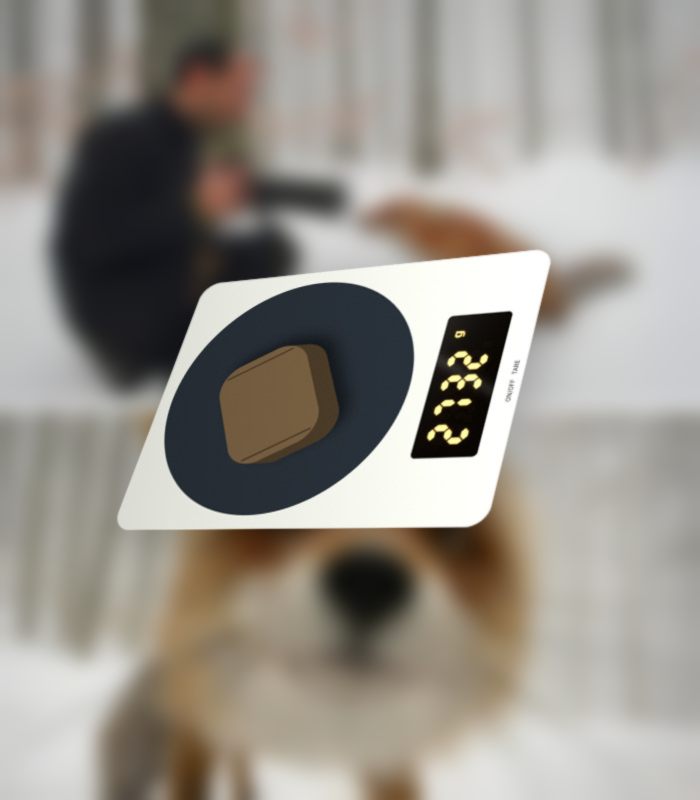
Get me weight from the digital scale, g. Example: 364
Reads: 2732
